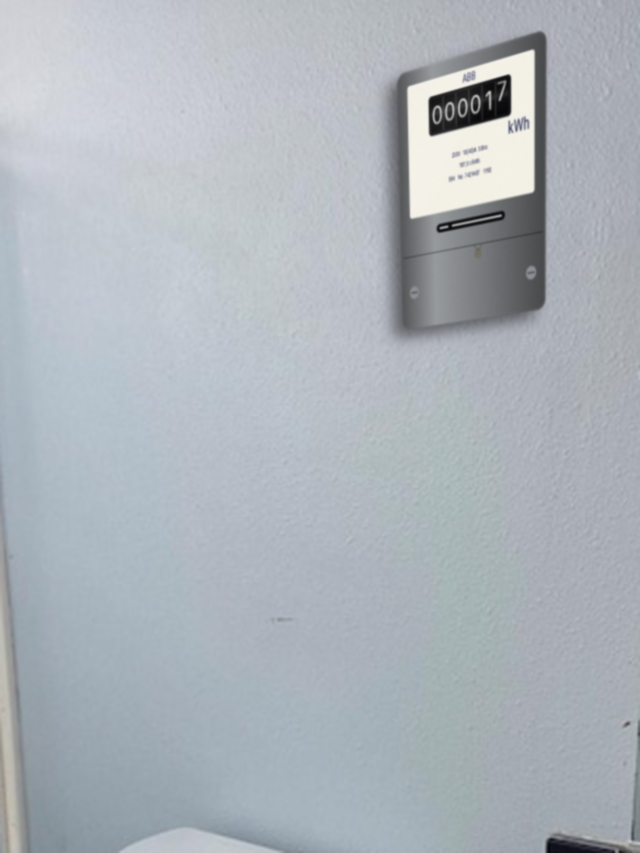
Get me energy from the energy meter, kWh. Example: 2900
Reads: 17
